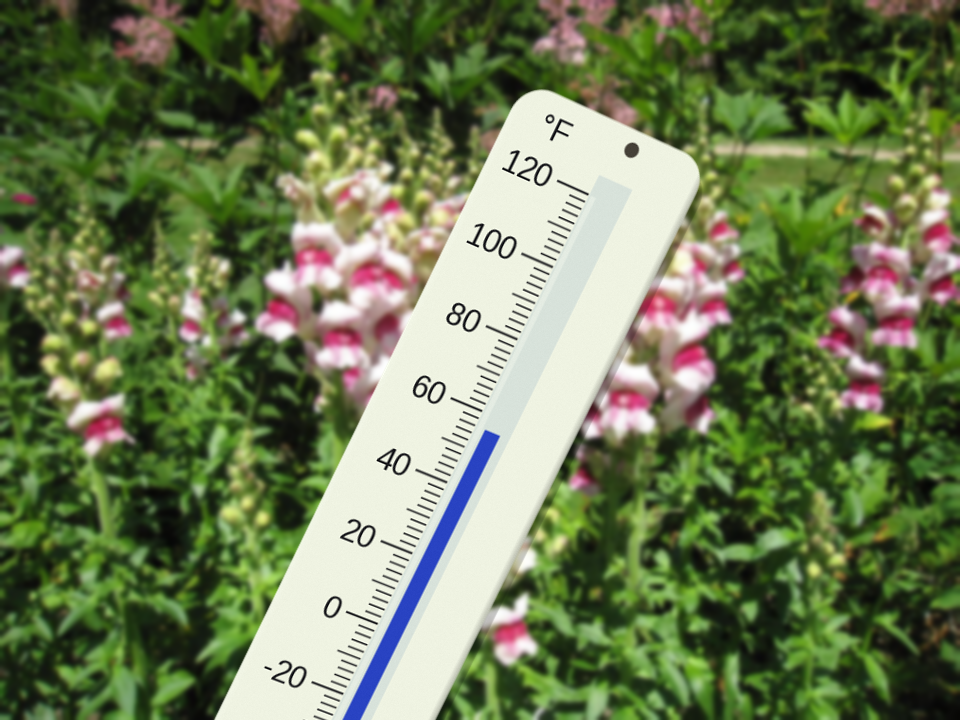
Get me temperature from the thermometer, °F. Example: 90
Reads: 56
